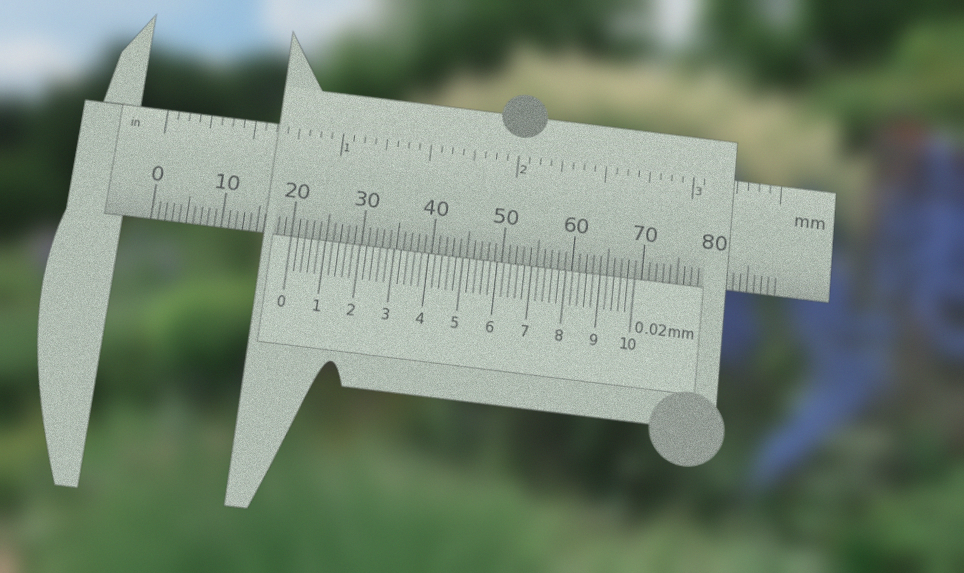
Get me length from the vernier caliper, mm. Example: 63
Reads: 20.0
